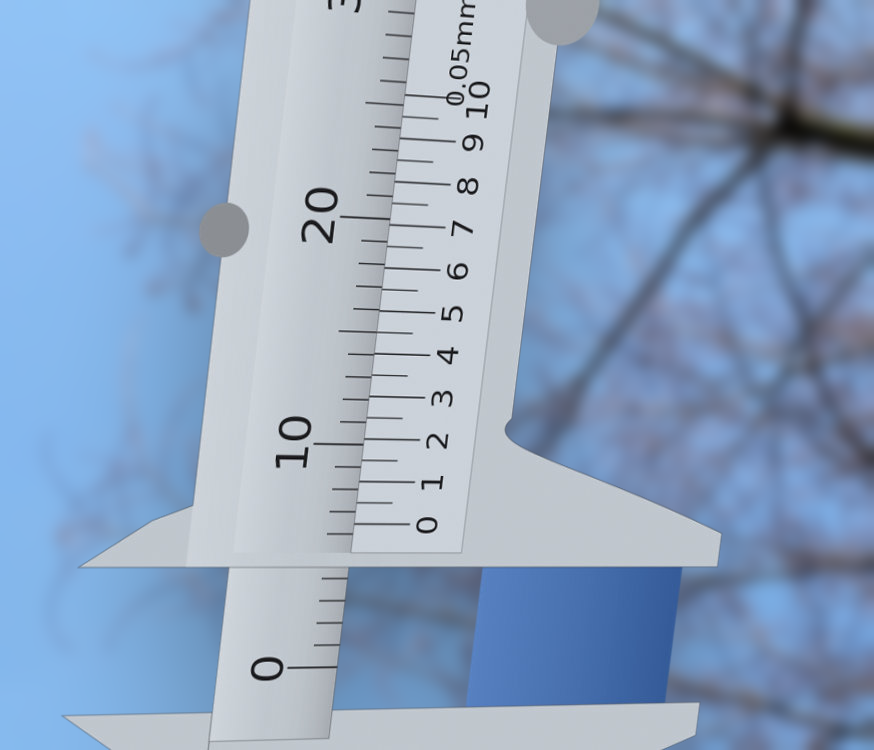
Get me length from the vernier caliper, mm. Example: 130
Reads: 6.45
